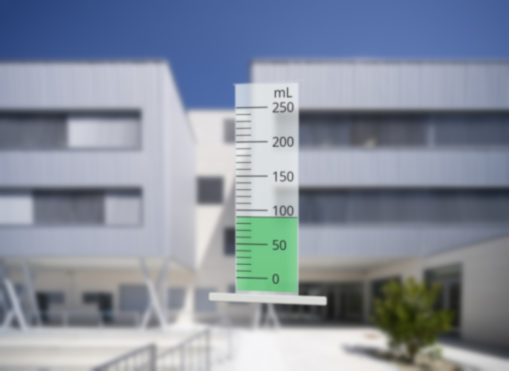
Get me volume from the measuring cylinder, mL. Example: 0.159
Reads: 90
